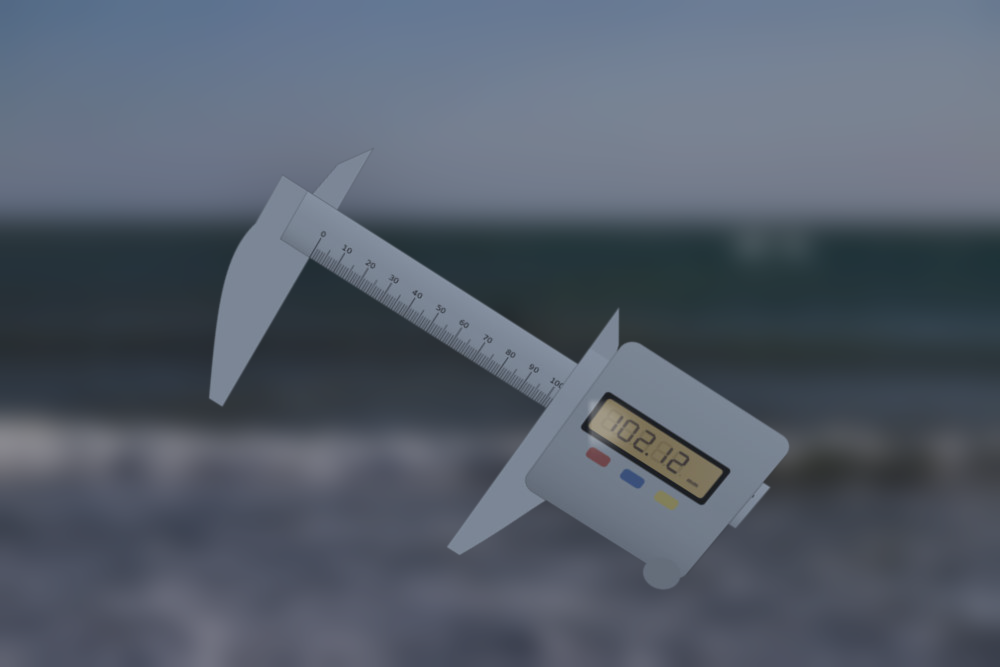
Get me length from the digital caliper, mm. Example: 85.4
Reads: 102.12
